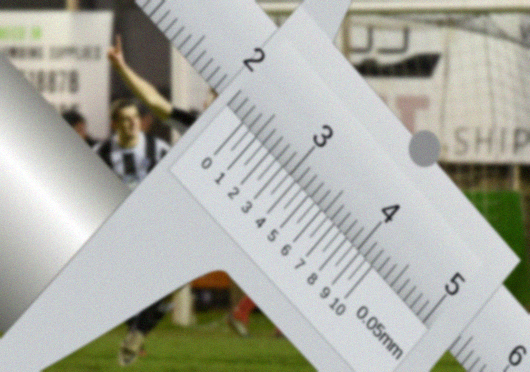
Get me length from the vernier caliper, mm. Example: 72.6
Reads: 23.2
